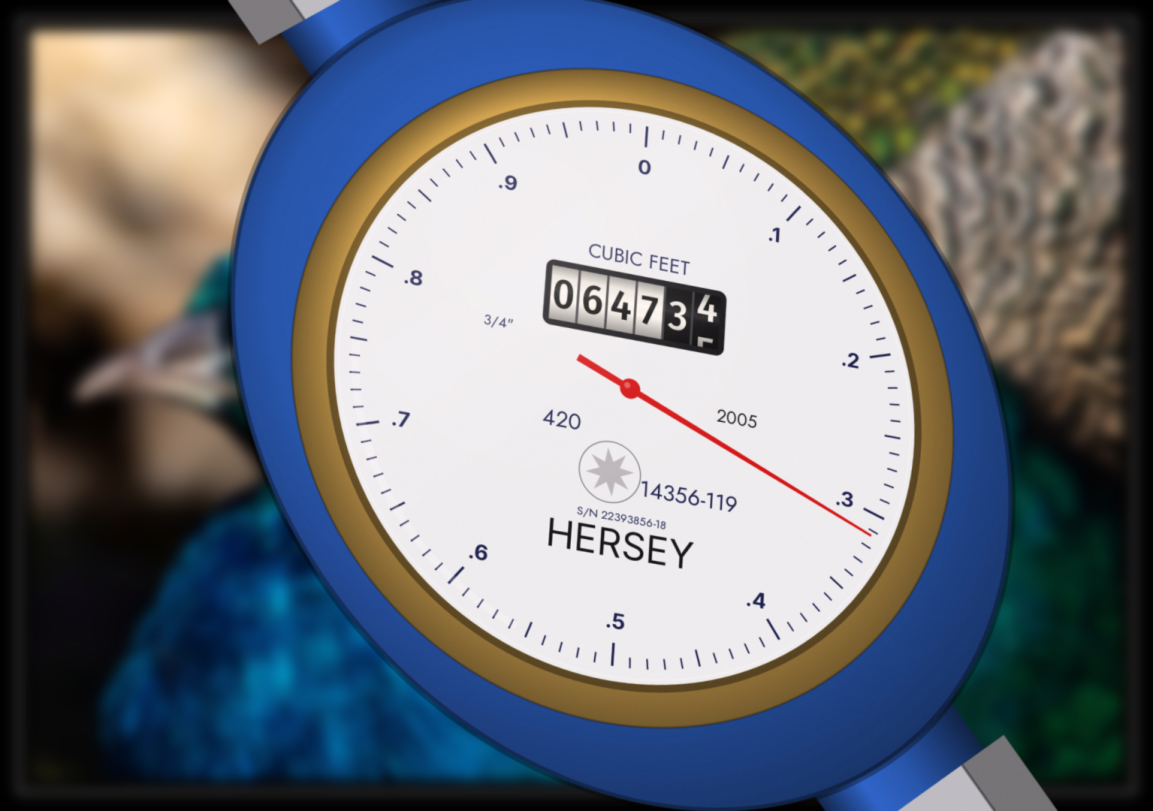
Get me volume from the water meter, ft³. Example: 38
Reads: 64734.31
